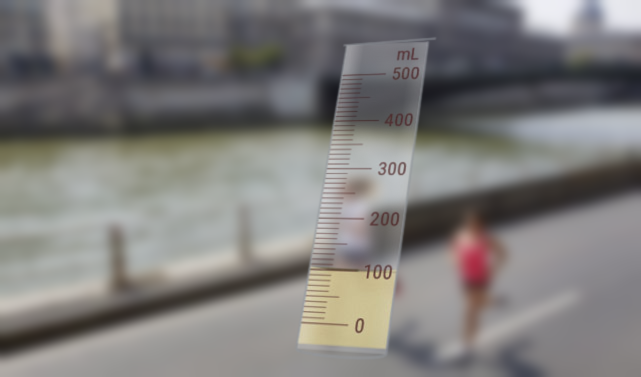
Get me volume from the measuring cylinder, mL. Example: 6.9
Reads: 100
